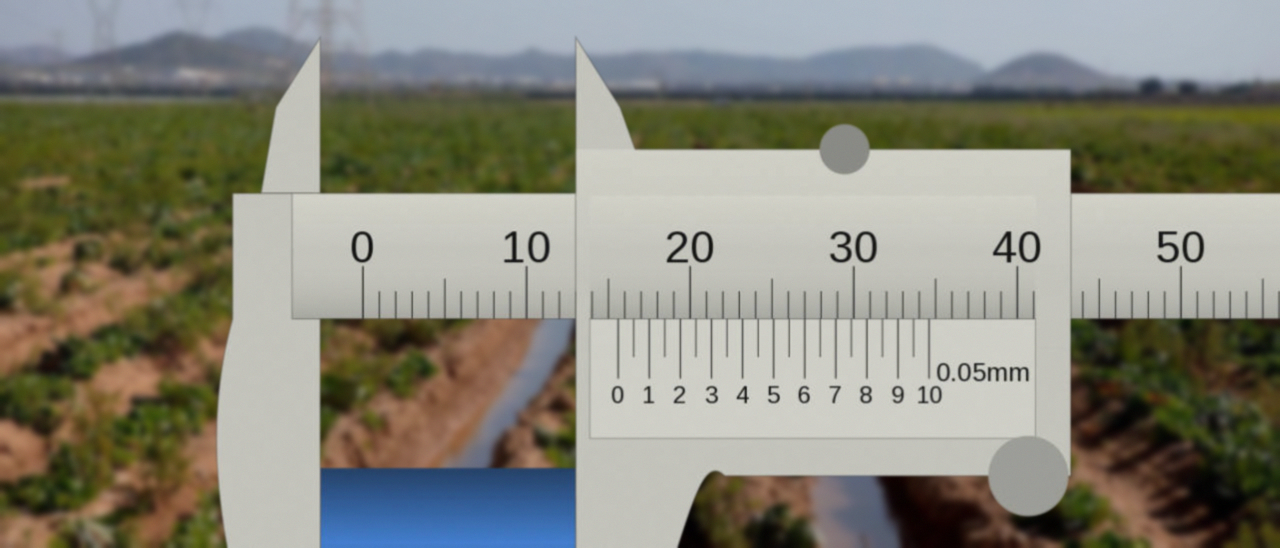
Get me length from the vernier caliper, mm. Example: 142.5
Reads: 15.6
